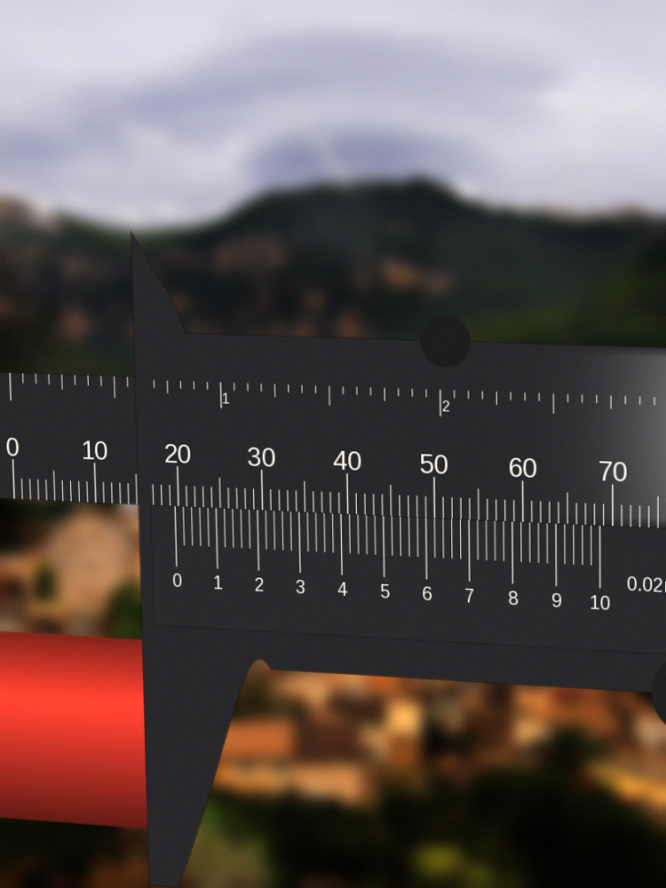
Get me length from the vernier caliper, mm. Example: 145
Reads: 19.6
